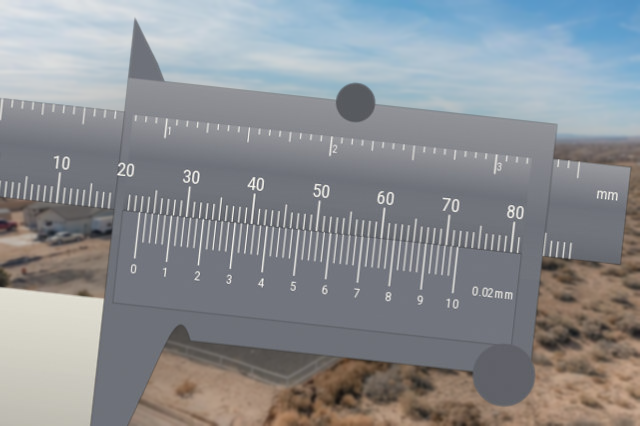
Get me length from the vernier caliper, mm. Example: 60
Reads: 22.8
